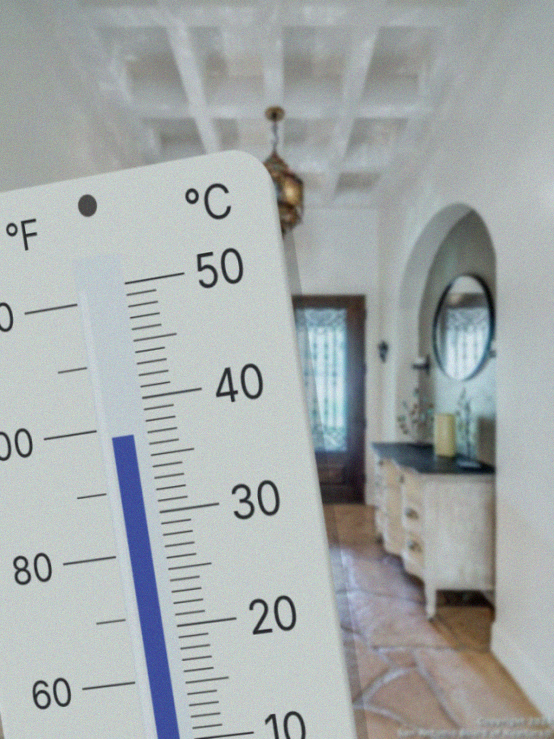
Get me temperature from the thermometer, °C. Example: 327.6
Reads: 37
